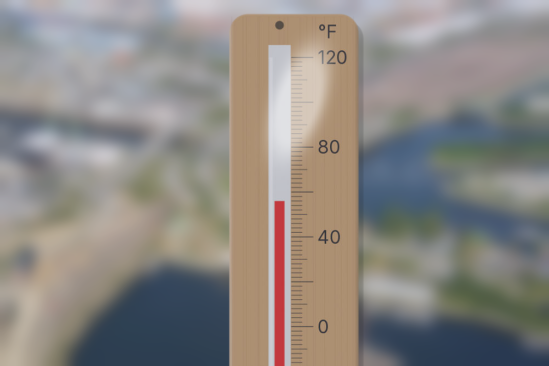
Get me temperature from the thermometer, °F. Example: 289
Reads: 56
